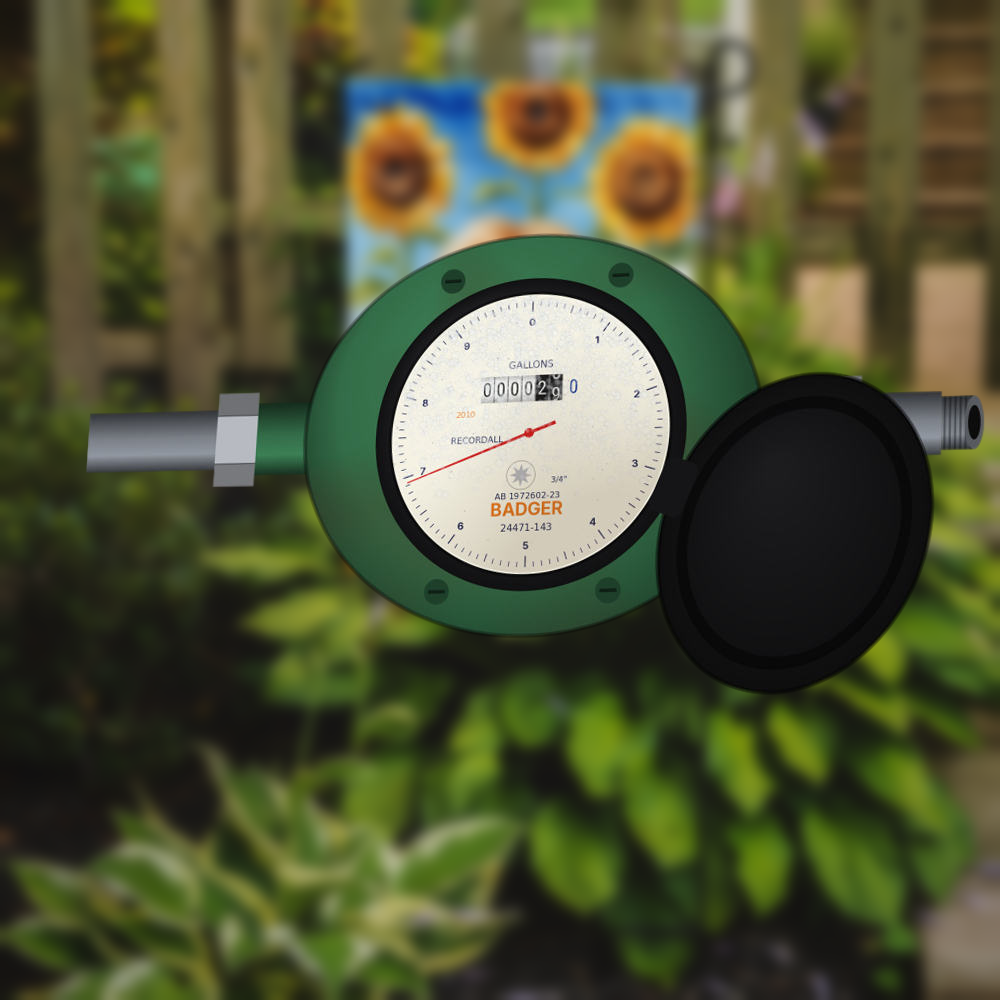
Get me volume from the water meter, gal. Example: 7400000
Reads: 286.9
